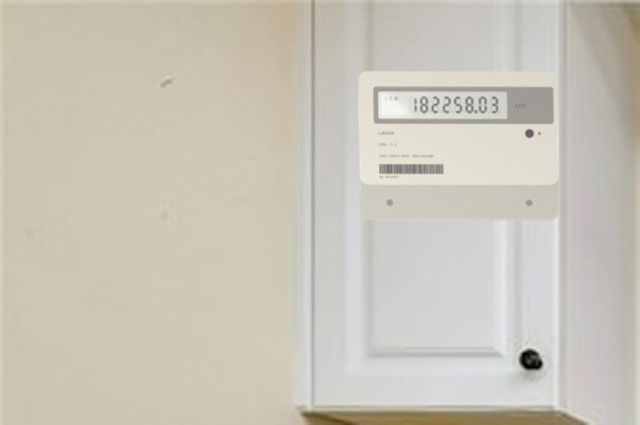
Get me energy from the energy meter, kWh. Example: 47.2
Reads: 182258.03
